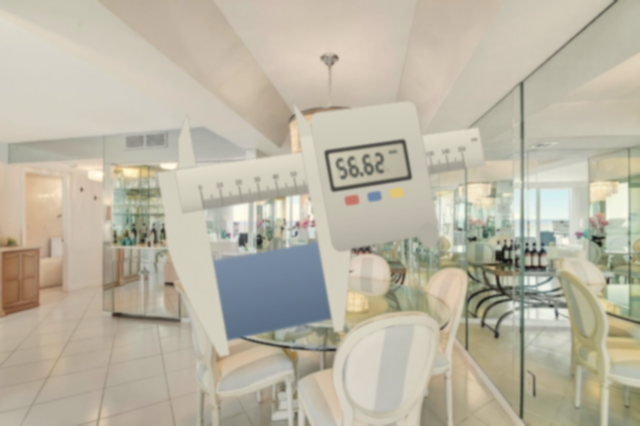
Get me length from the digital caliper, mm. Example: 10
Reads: 56.62
